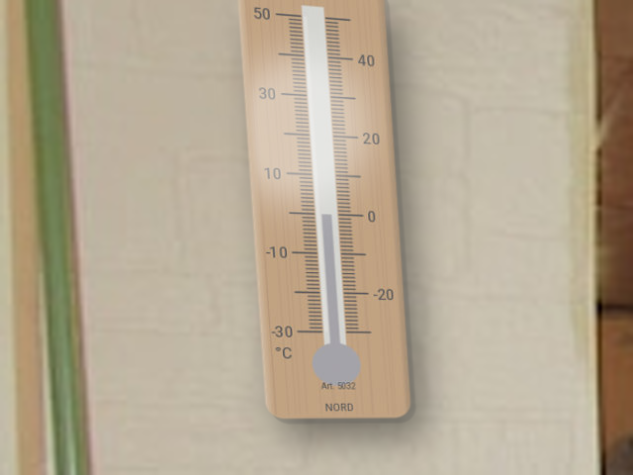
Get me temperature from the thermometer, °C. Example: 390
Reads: 0
